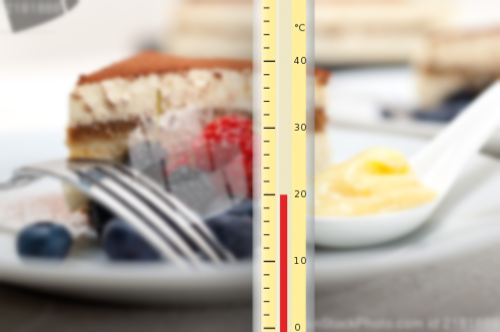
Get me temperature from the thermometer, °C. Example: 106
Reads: 20
